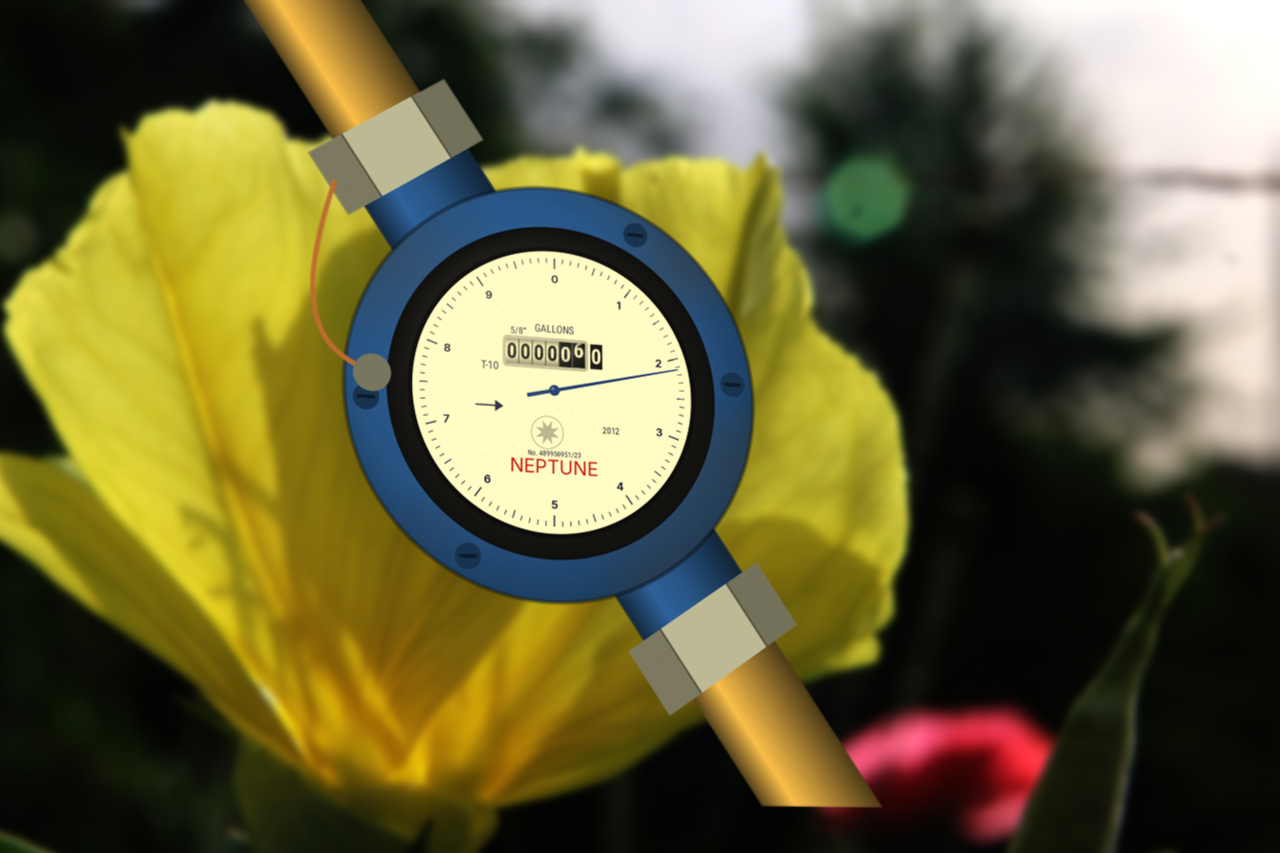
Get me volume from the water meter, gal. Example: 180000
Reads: 62.1
